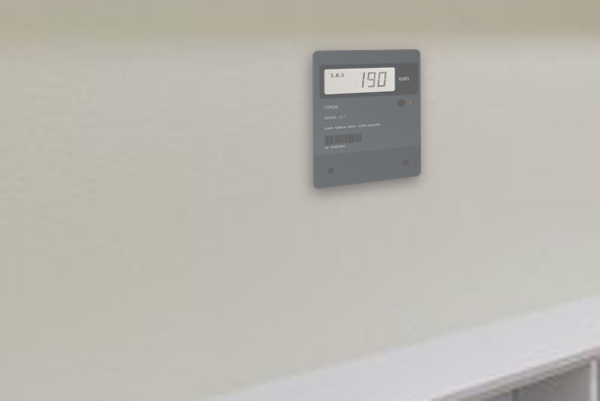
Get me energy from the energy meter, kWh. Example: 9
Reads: 190
